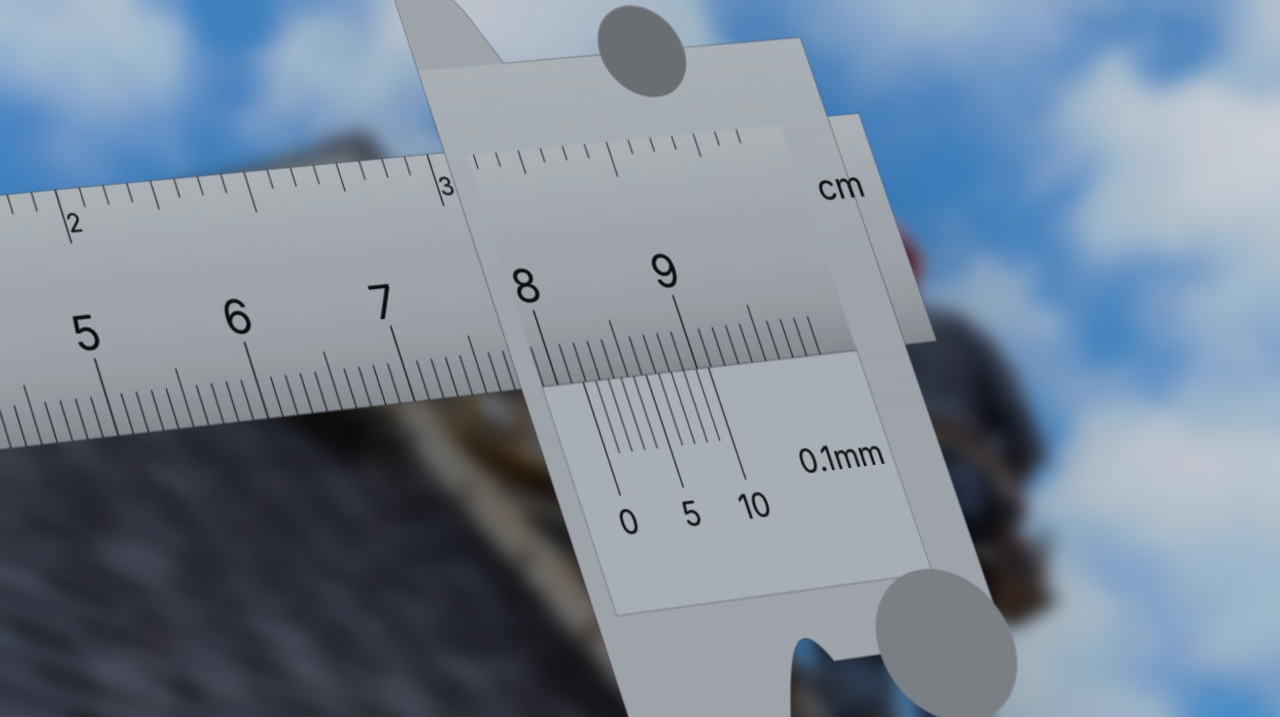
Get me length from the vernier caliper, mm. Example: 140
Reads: 81.8
